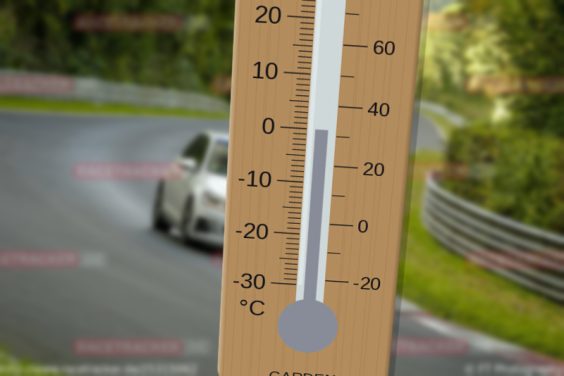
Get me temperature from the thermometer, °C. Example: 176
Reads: 0
